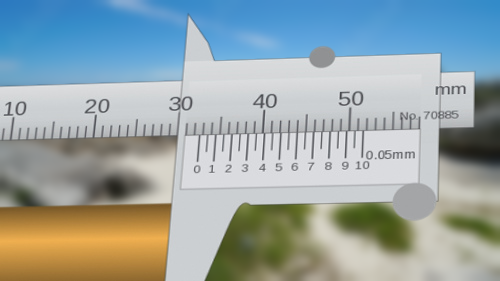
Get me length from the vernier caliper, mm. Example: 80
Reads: 32.6
